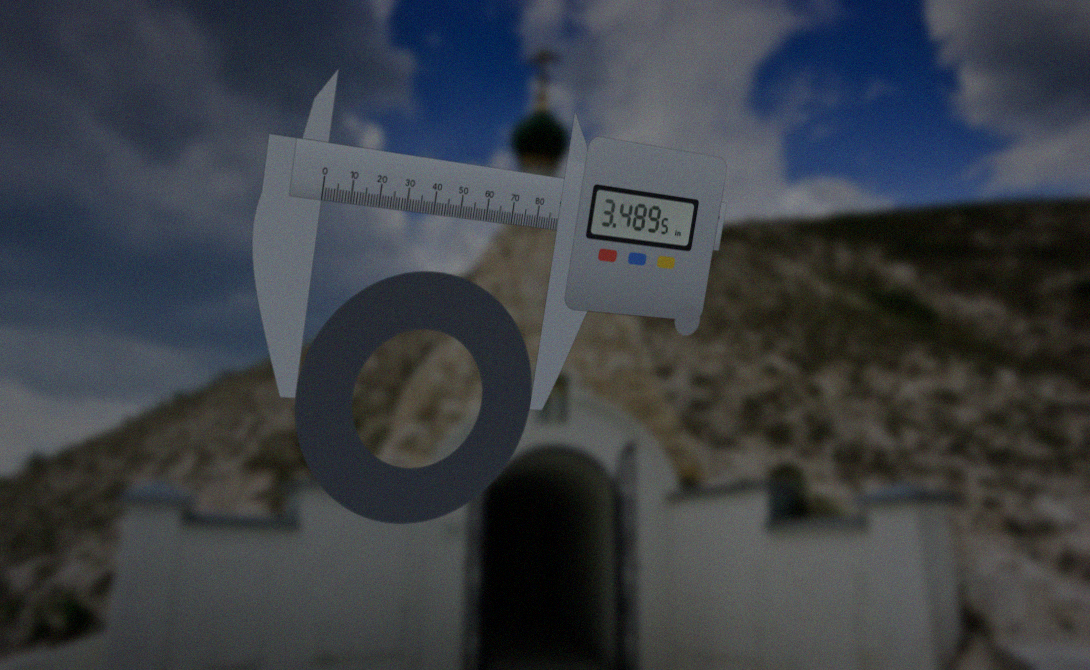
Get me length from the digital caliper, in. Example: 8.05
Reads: 3.4895
